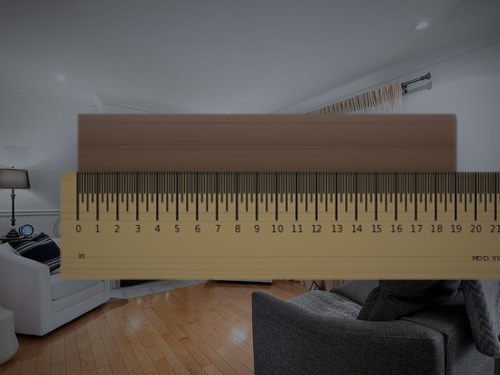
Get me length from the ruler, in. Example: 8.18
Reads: 19
